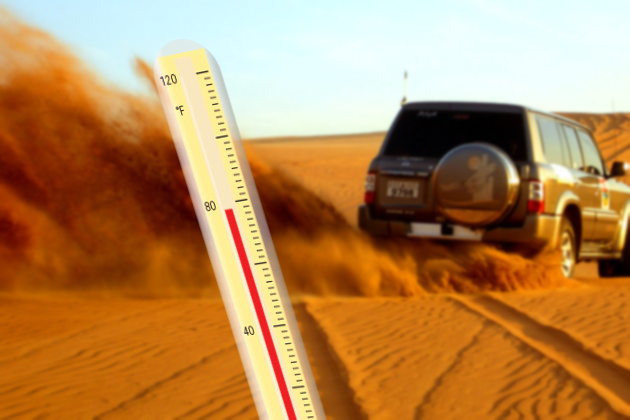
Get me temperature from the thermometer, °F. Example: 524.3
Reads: 78
